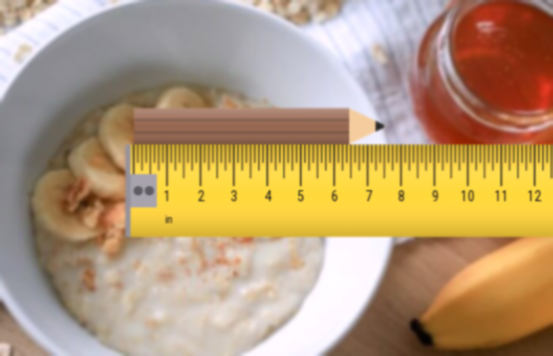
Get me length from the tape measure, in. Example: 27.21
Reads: 7.5
